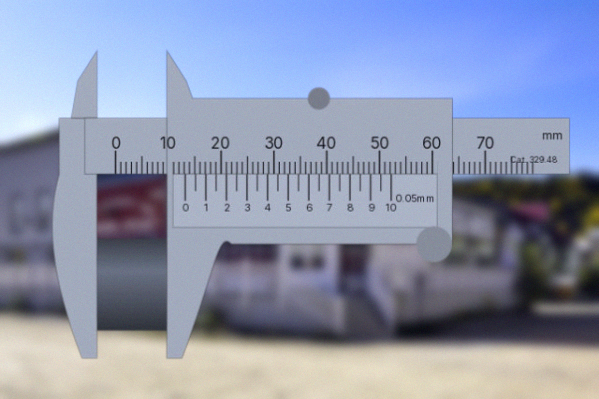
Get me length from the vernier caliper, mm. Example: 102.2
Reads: 13.2
